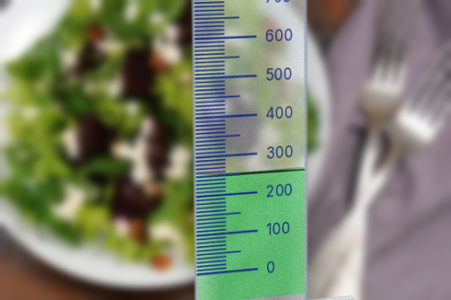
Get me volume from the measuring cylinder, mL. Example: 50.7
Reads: 250
